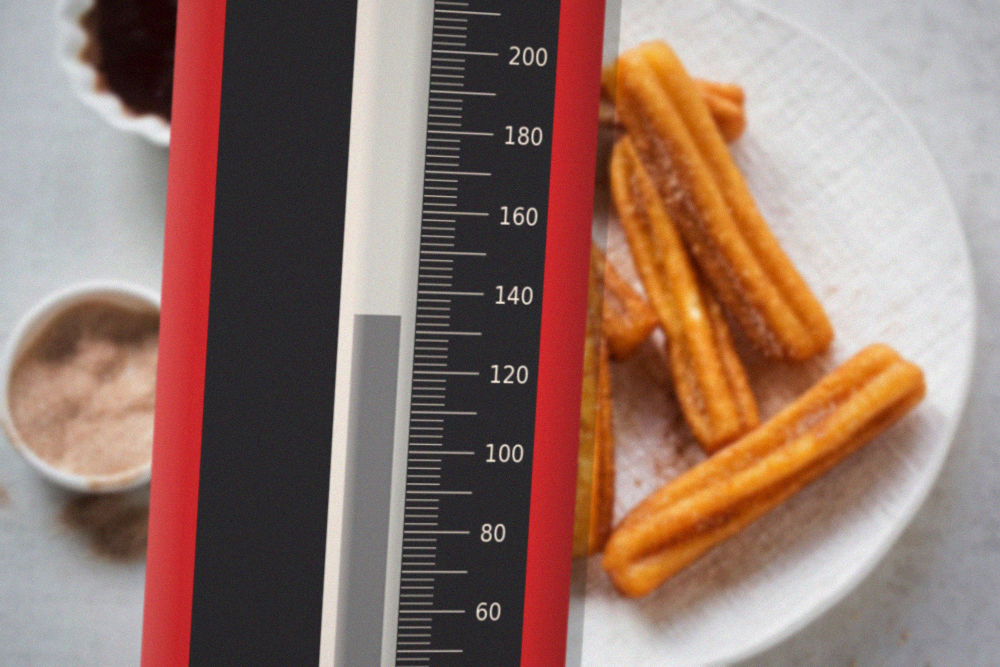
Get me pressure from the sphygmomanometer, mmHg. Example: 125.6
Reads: 134
